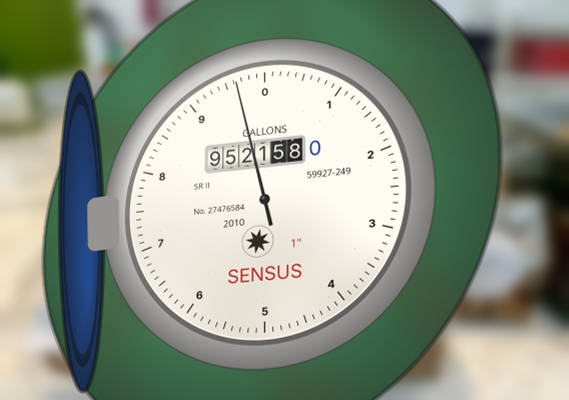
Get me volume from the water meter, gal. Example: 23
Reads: 9521579.6
